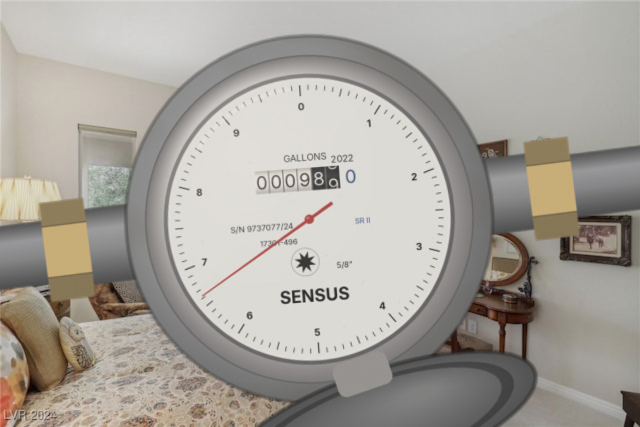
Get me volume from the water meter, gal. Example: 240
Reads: 9886.6
